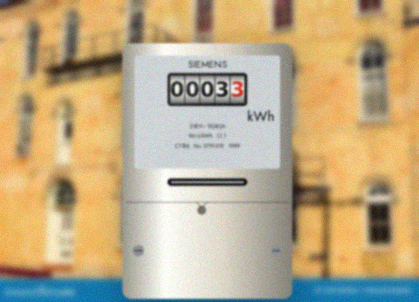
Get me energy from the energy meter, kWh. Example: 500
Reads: 3.3
